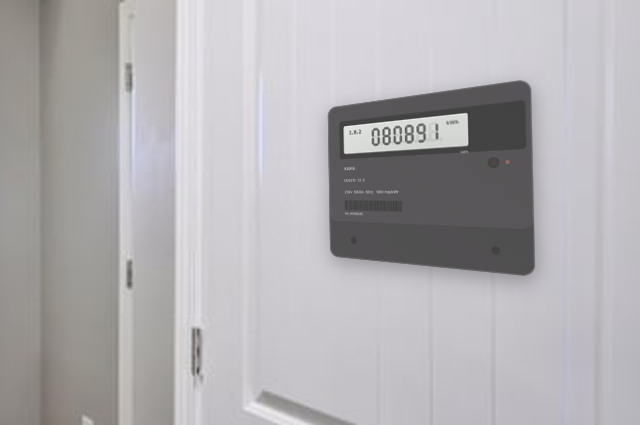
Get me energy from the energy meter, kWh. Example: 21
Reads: 80891
